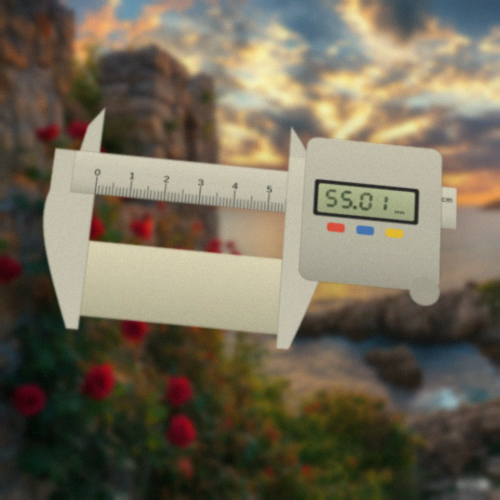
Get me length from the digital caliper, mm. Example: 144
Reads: 55.01
